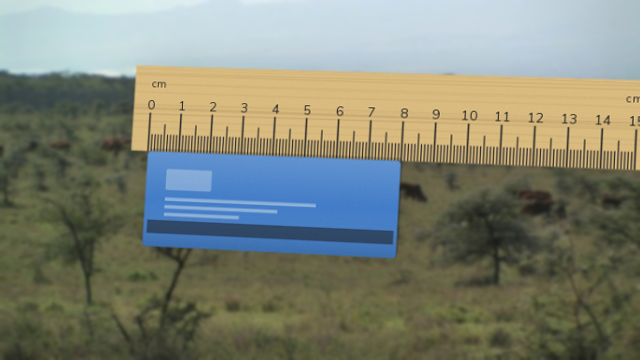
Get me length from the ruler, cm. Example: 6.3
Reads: 8
